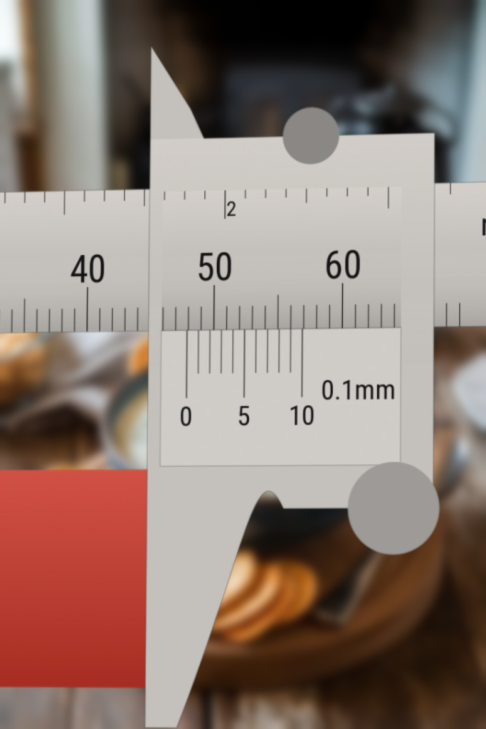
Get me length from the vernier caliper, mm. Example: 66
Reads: 47.9
